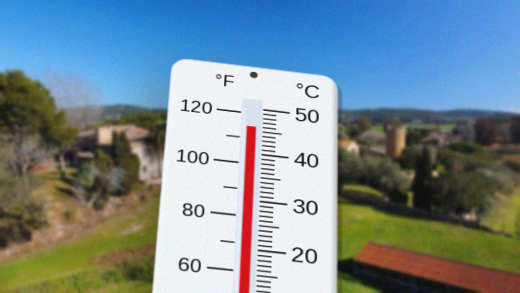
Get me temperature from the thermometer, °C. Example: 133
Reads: 46
